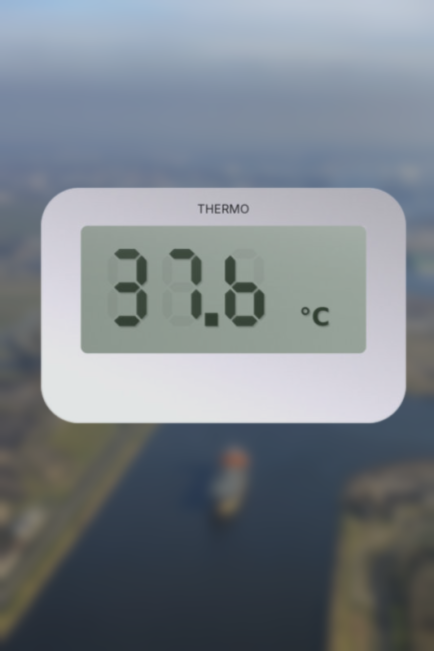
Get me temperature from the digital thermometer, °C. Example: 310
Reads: 37.6
